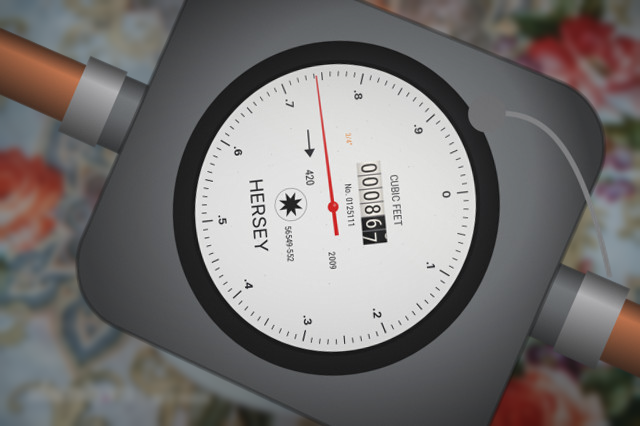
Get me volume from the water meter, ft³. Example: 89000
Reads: 866.74
